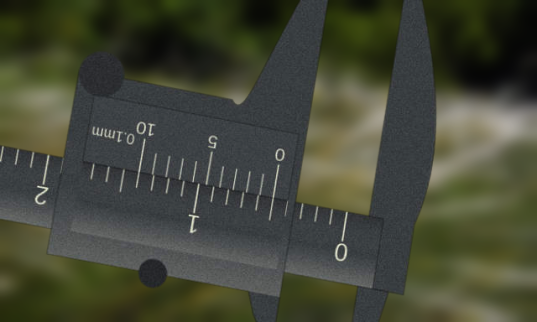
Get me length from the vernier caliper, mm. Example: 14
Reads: 5.0
